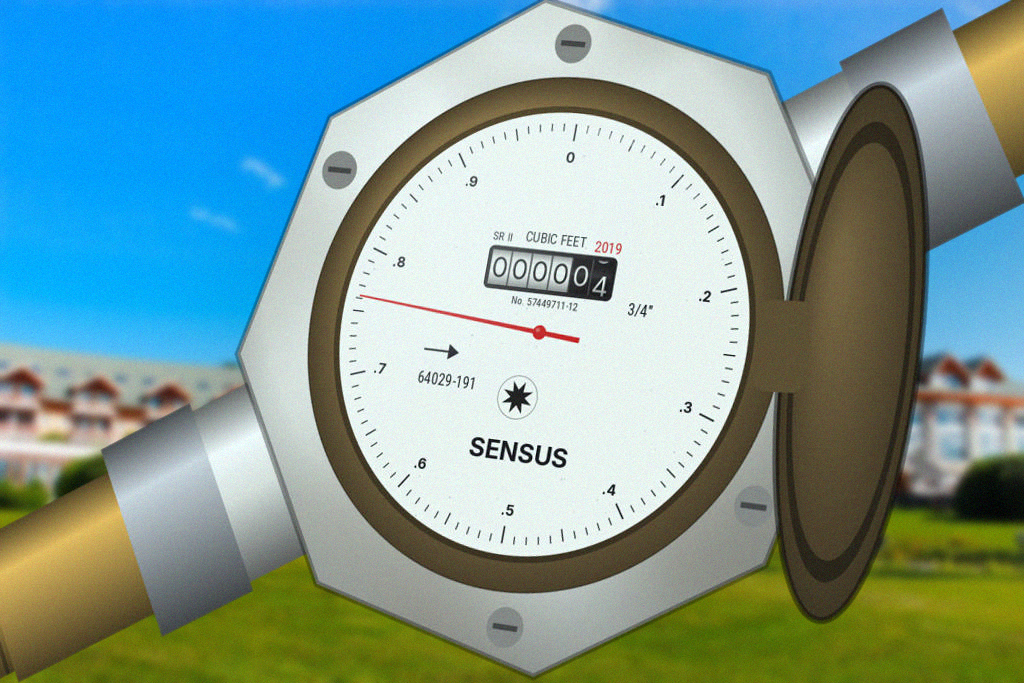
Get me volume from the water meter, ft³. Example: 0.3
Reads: 3.76
